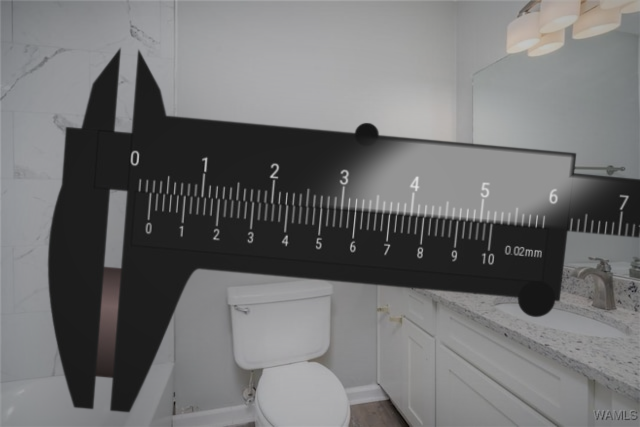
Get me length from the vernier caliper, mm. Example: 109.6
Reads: 2.6
